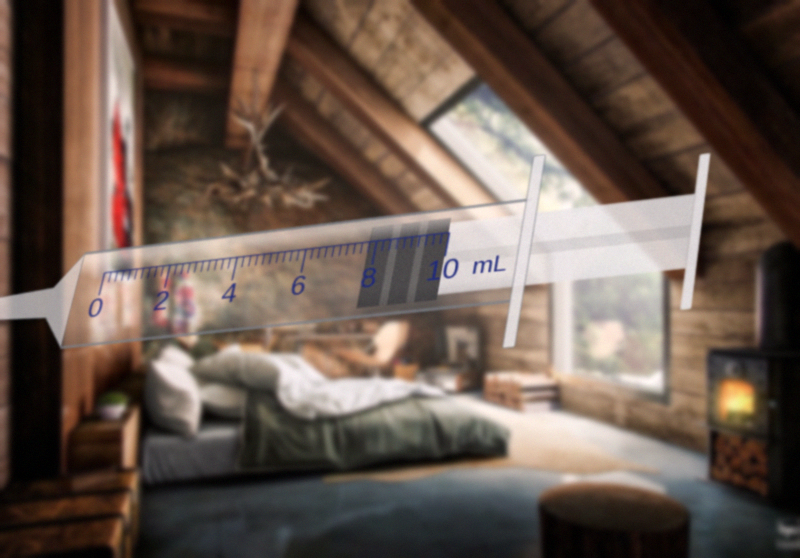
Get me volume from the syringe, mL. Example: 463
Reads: 7.8
